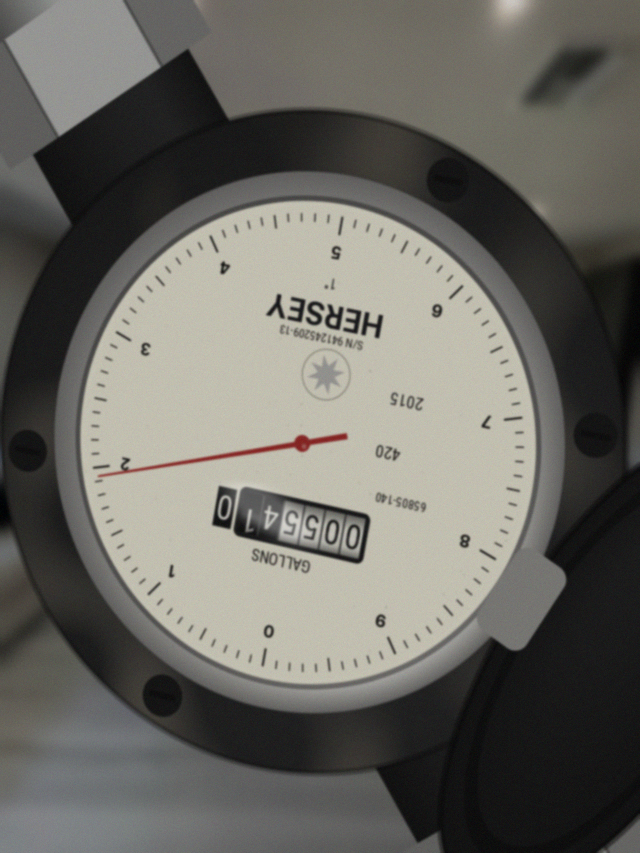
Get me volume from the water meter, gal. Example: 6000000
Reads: 55411.9
